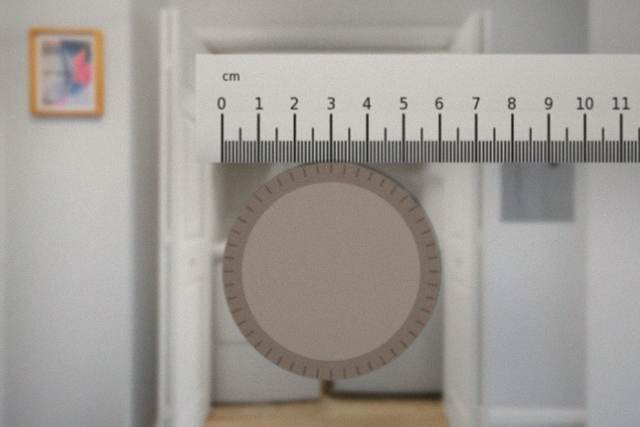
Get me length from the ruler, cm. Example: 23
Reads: 6
